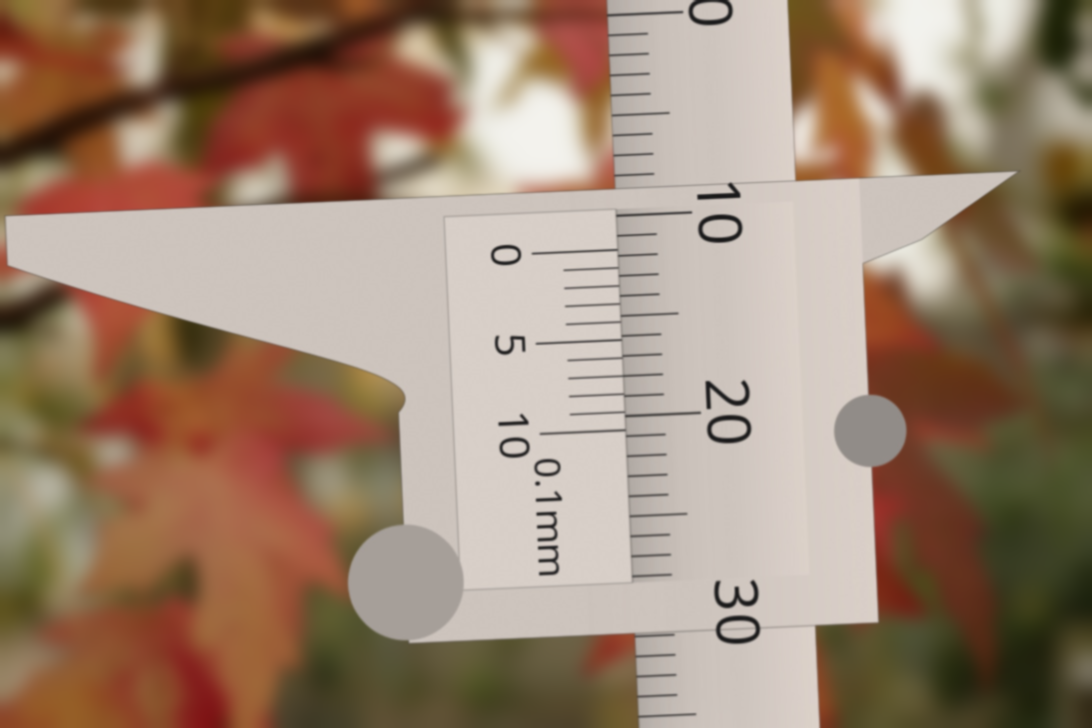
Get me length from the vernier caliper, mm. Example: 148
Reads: 11.7
